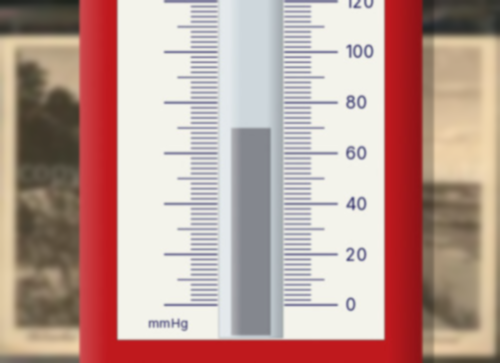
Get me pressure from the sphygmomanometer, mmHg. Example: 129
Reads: 70
